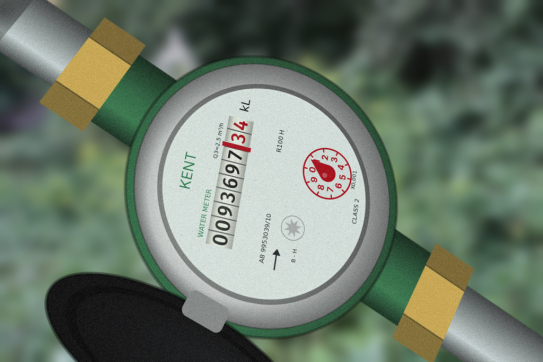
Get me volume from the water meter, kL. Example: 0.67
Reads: 93697.340
